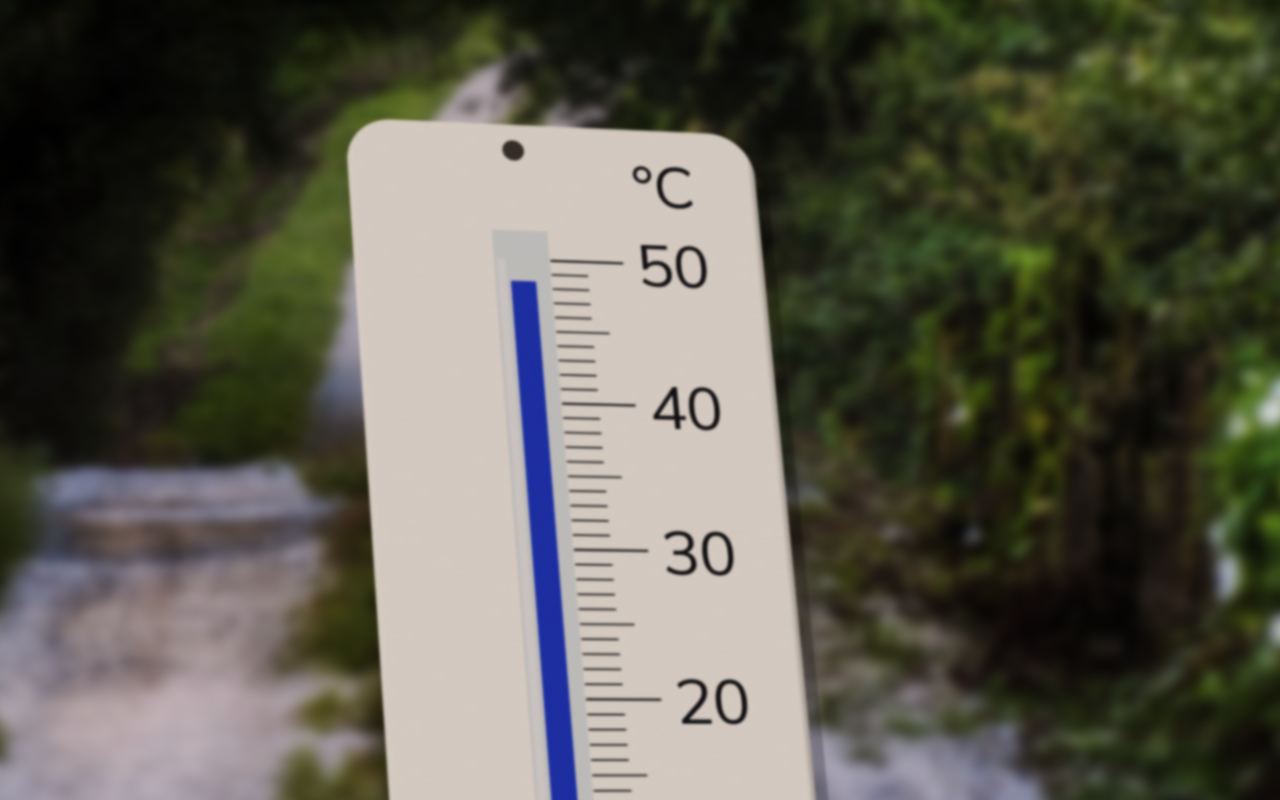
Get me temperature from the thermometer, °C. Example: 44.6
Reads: 48.5
